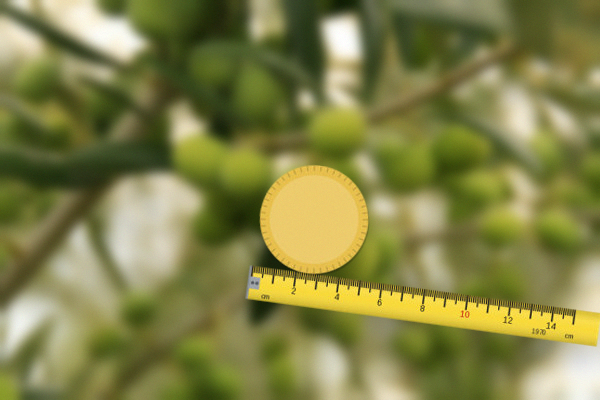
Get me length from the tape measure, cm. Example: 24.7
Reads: 5
